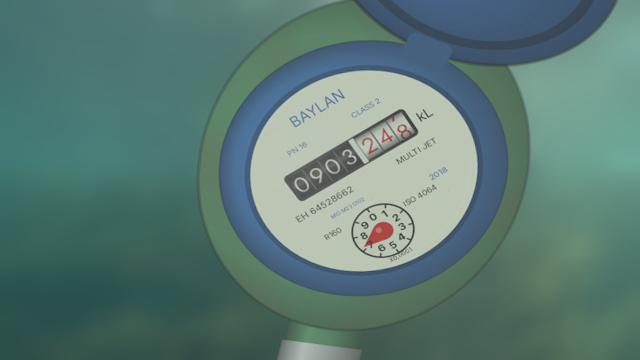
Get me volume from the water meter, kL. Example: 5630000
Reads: 903.2477
